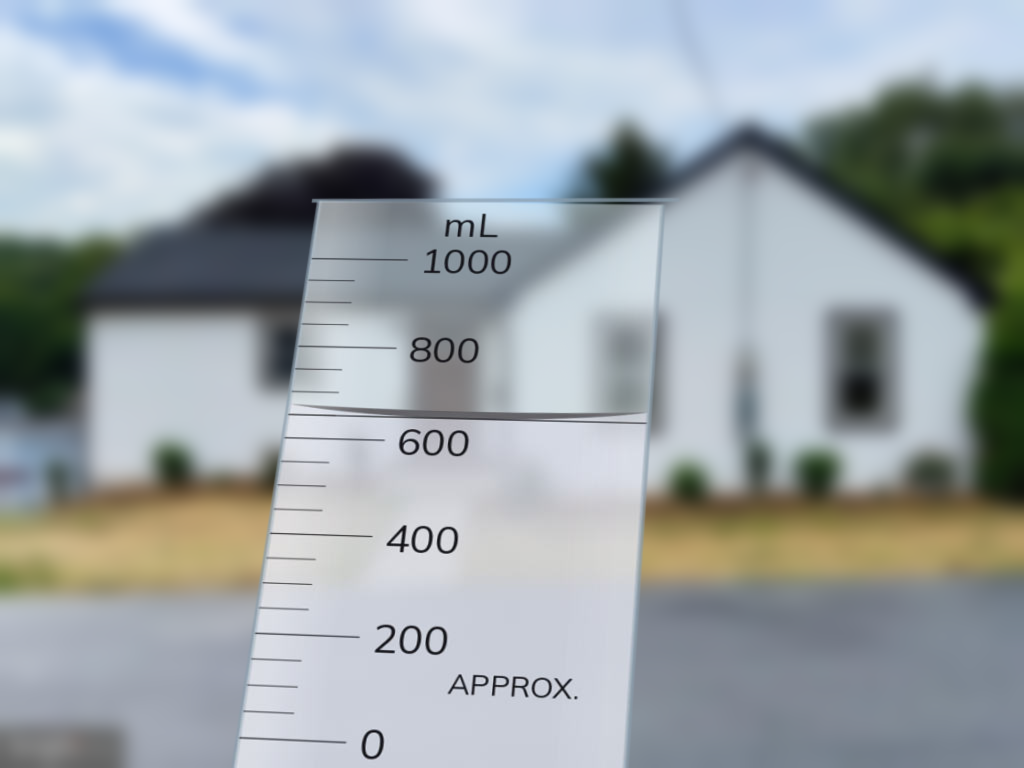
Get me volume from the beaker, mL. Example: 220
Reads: 650
